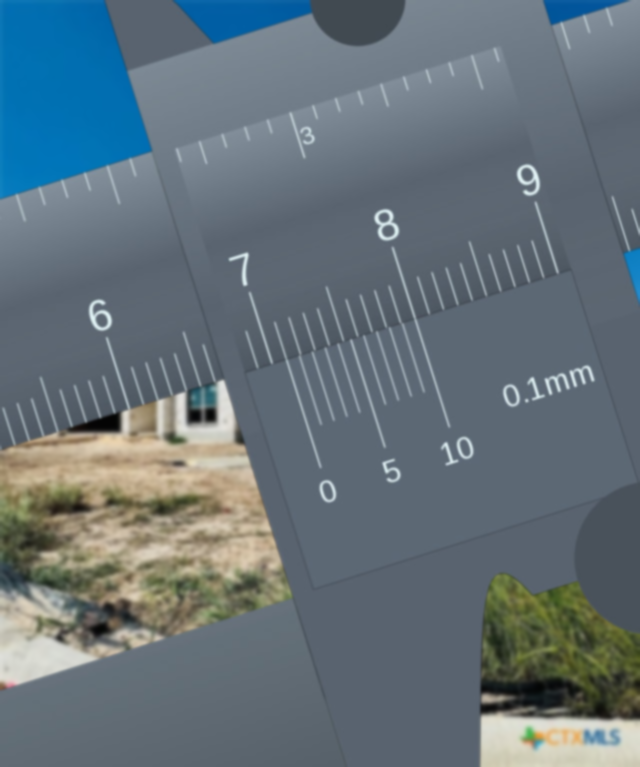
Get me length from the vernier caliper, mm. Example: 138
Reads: 71.0
